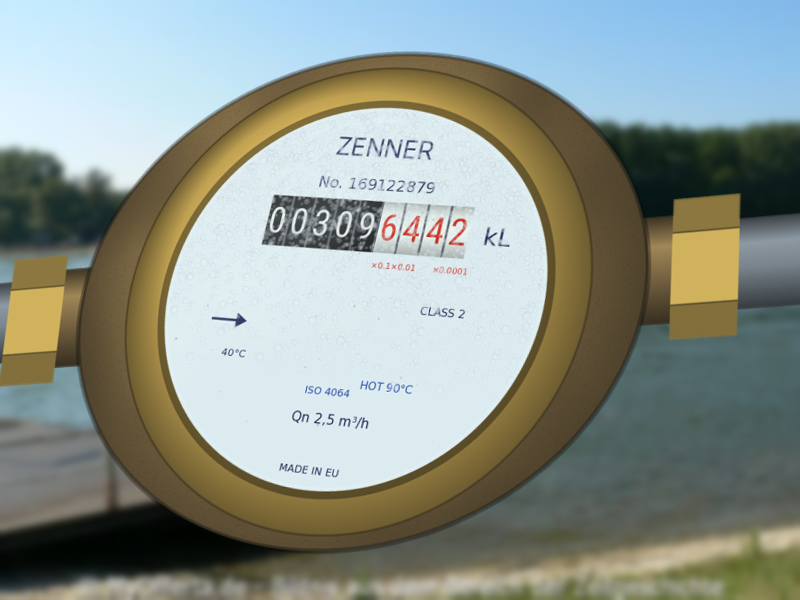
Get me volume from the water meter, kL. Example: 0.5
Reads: 309.6442
